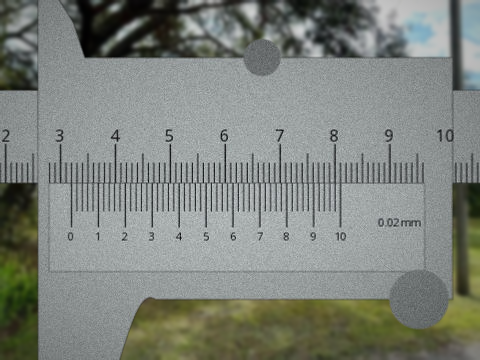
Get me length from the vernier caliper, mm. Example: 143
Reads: 32.0
